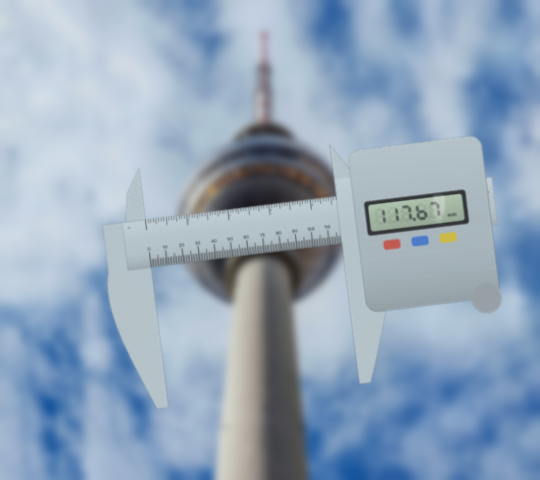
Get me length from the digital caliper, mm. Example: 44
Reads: 117.67
